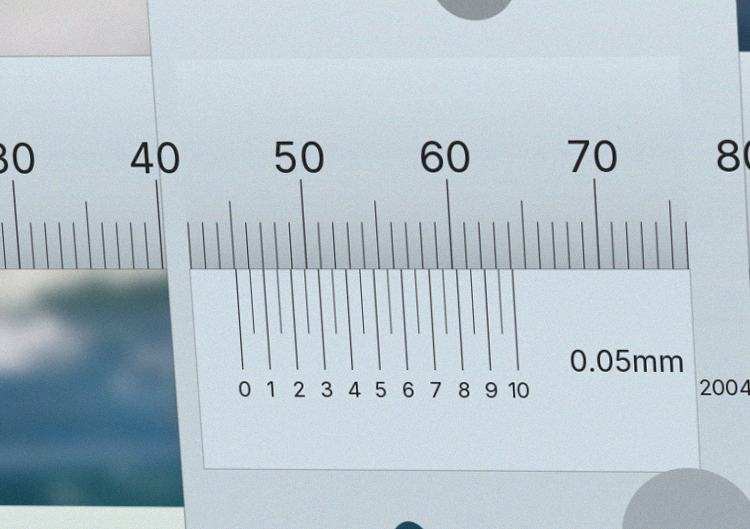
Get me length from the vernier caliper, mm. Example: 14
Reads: 45.1
